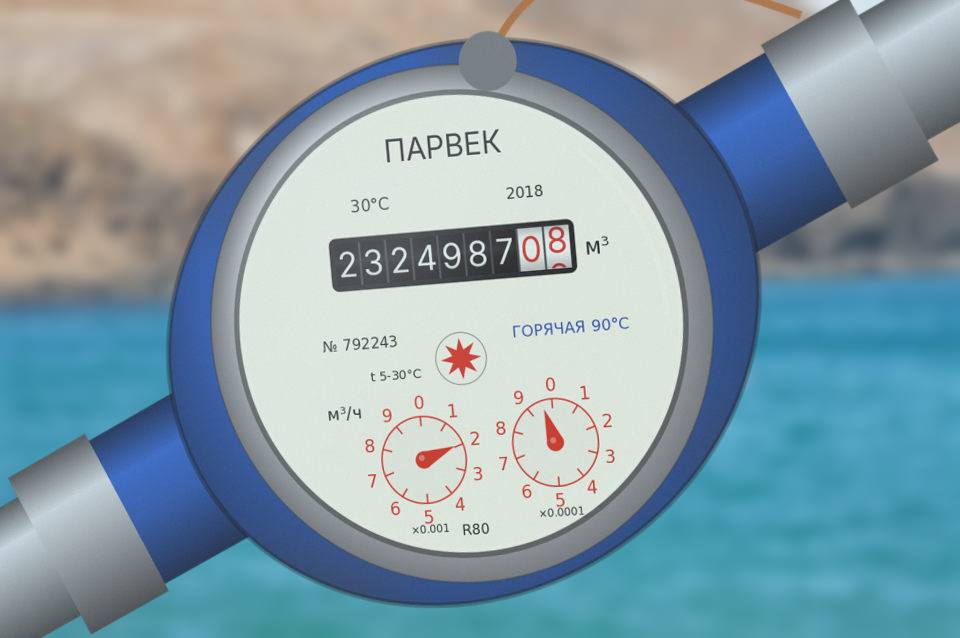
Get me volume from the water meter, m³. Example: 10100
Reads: 2324987.0819
